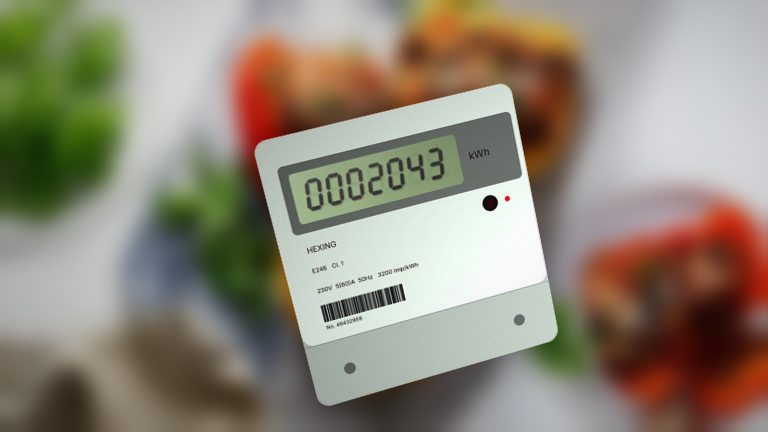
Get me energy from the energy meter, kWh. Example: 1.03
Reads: 2043
